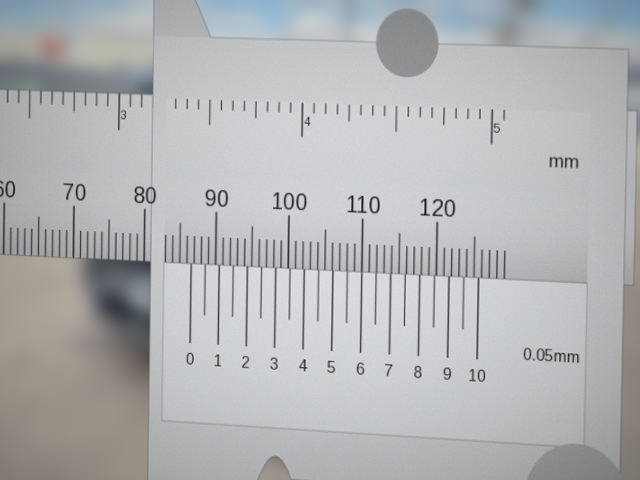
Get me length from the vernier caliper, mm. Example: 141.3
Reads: 86.6
